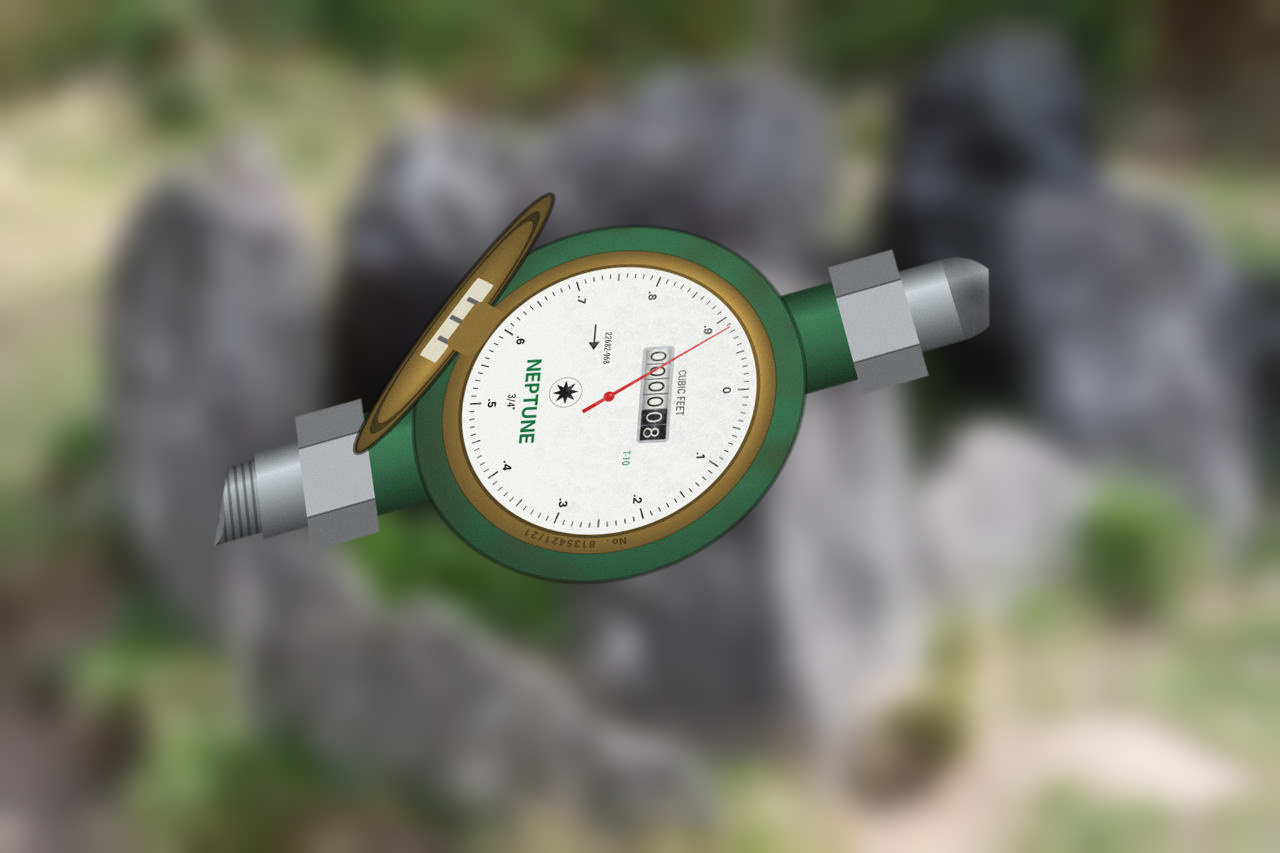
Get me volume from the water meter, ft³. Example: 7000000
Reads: 7.91
